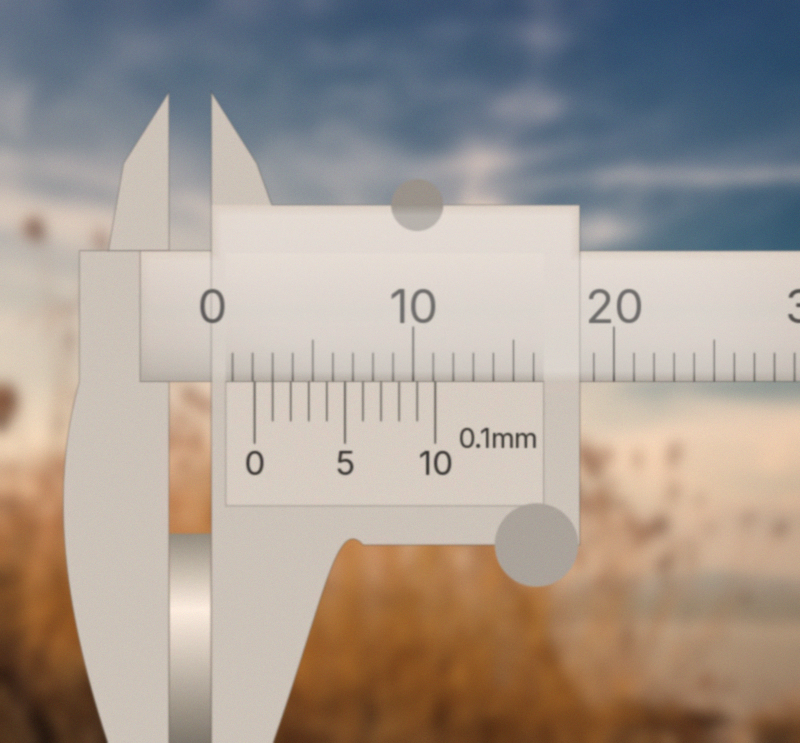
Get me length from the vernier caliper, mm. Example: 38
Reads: 2.1
